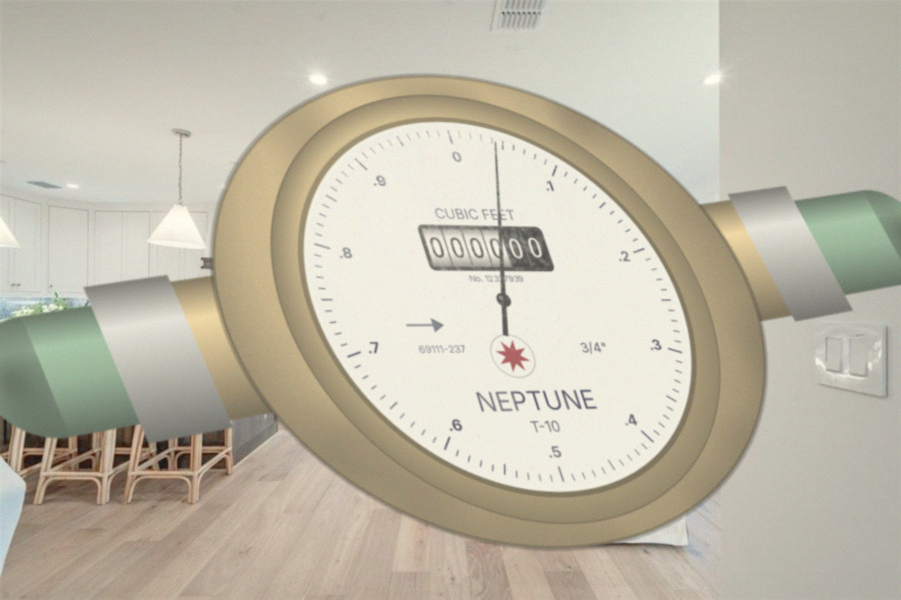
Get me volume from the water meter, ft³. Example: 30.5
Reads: 0.04
